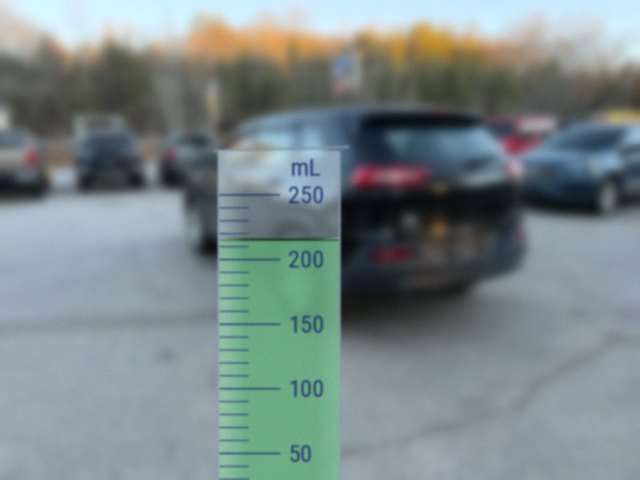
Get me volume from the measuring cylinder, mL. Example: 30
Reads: 215
